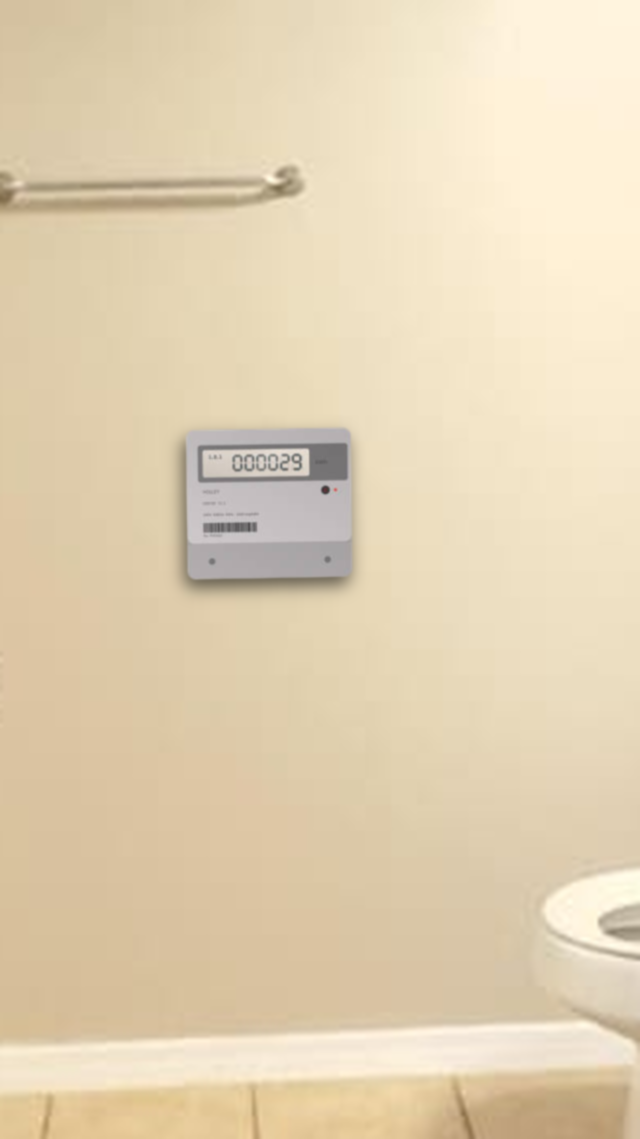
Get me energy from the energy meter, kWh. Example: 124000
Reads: 29
